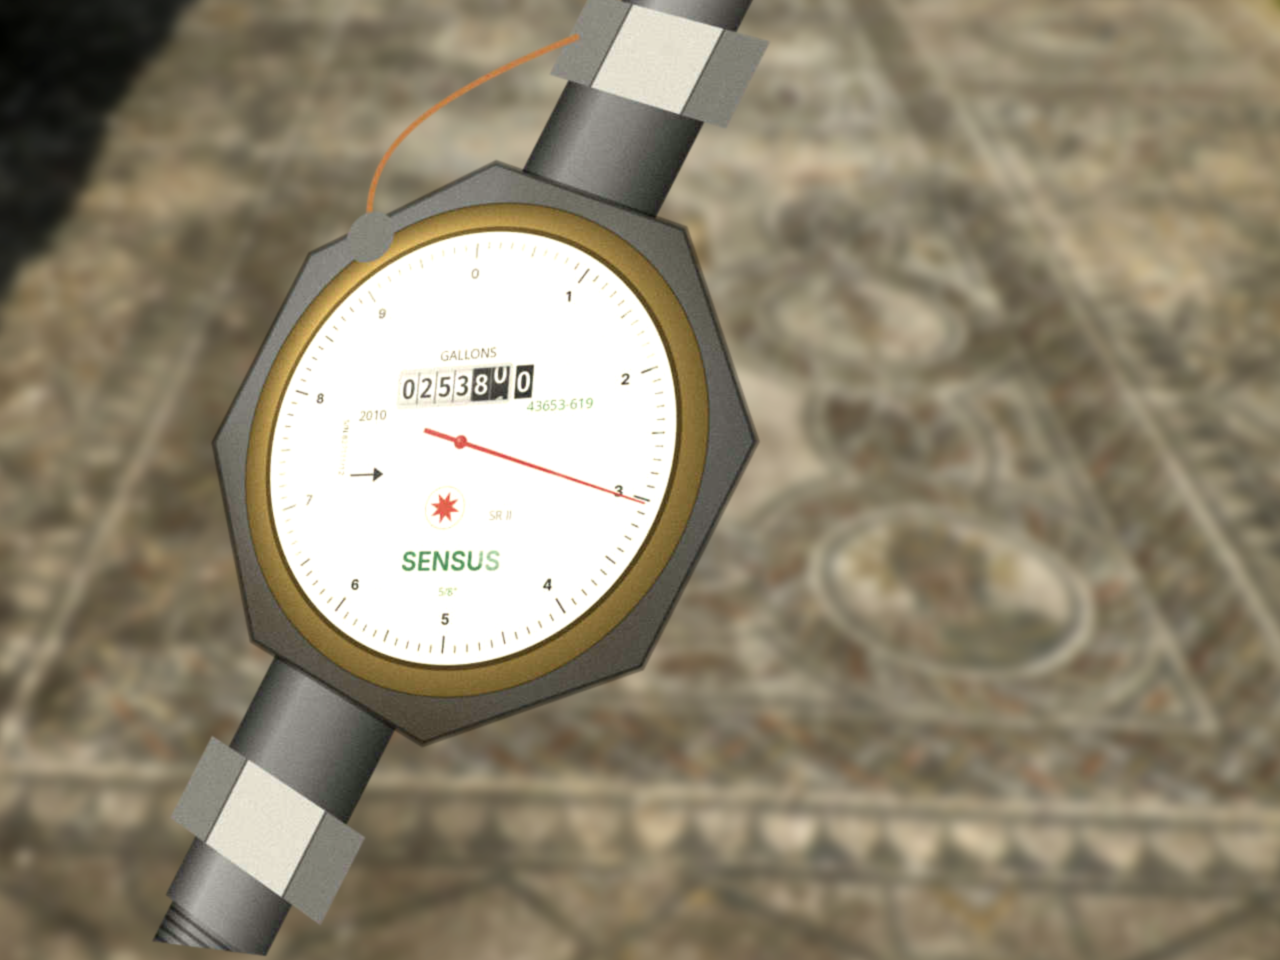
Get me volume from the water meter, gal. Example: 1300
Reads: 253803.0
